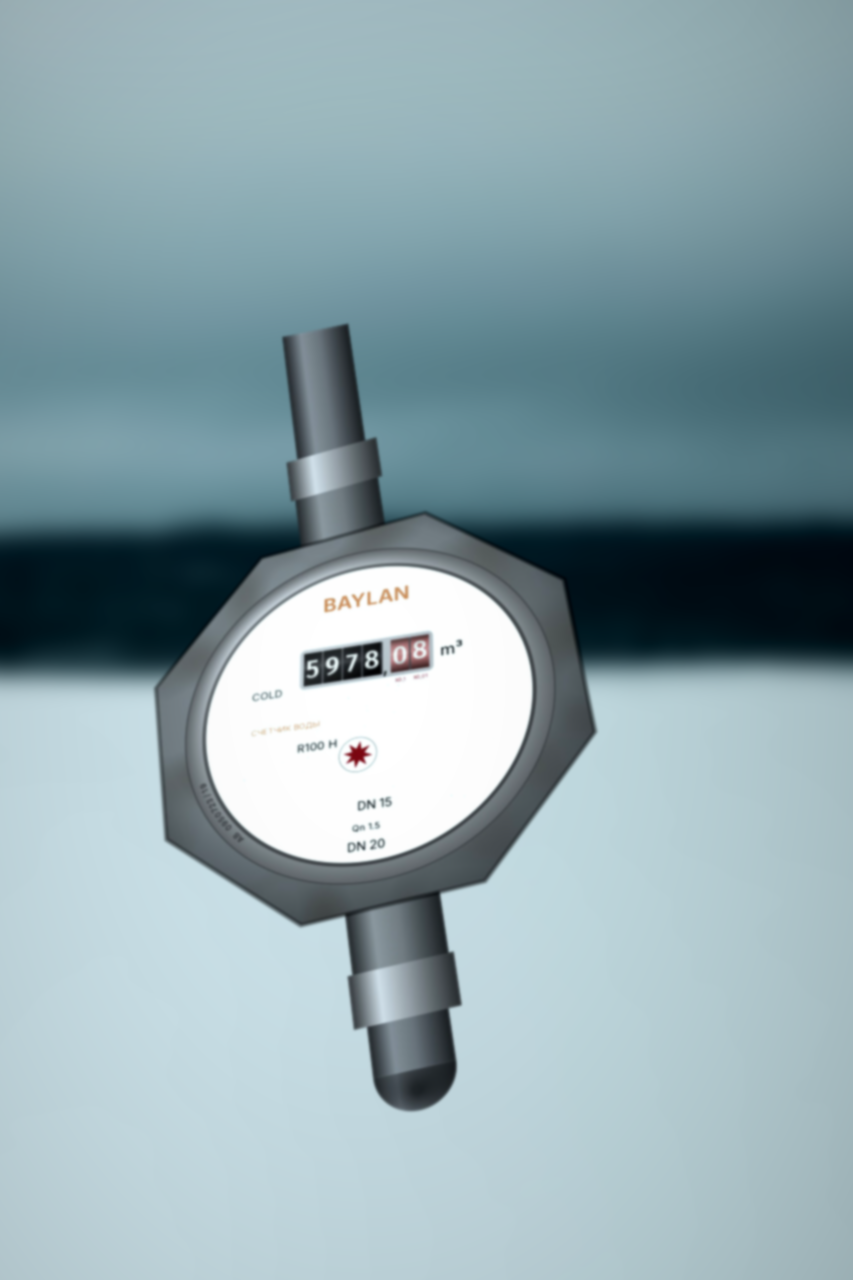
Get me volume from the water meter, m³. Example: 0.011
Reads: 5978.08
